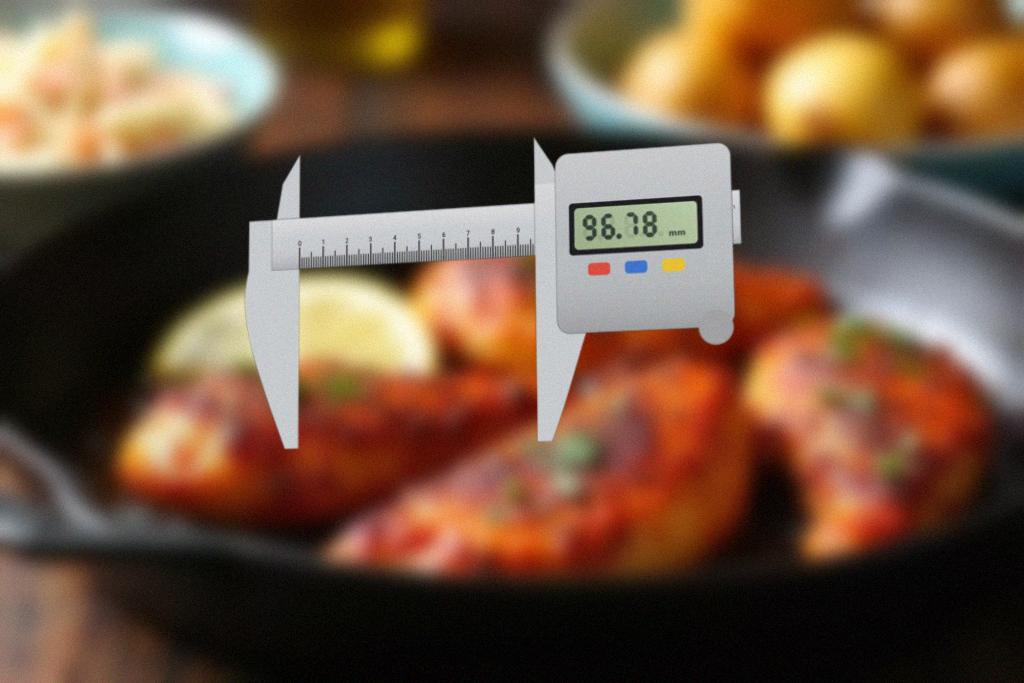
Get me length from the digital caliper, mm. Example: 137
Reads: 96.78
